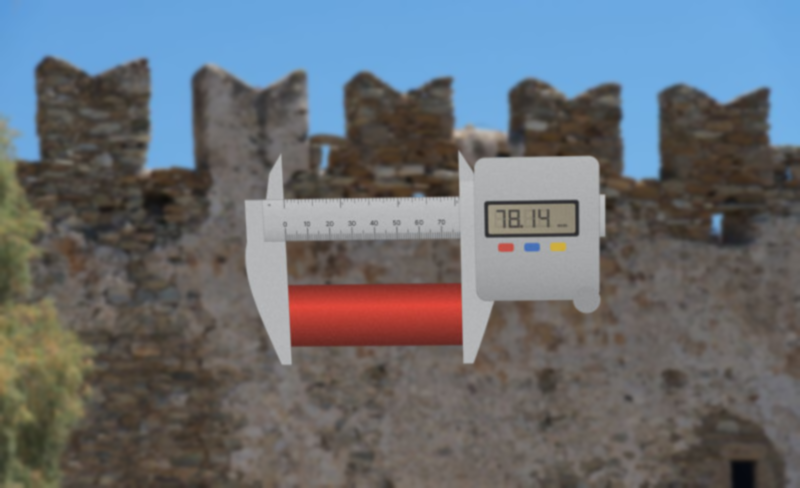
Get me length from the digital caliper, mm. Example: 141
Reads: 78.14
